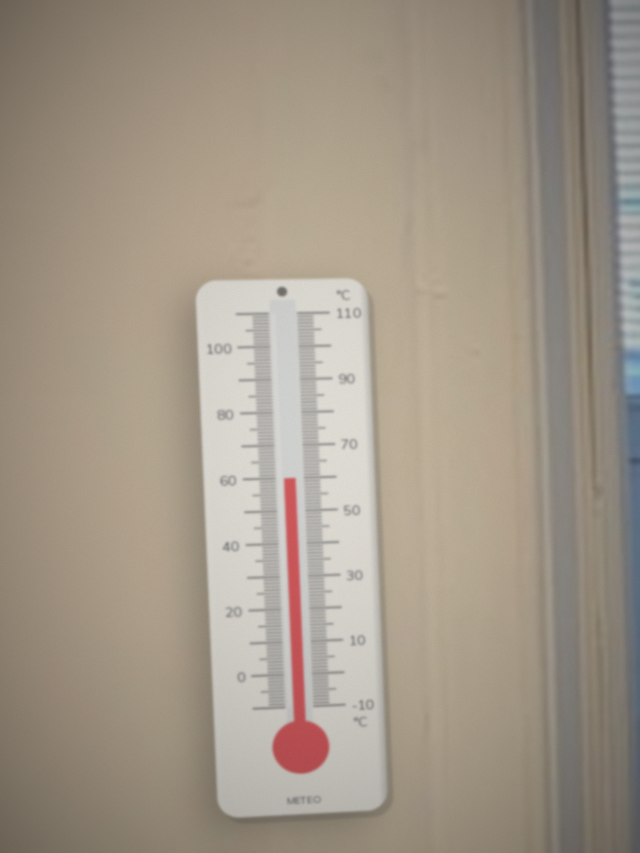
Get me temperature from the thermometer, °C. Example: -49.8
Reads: 60
